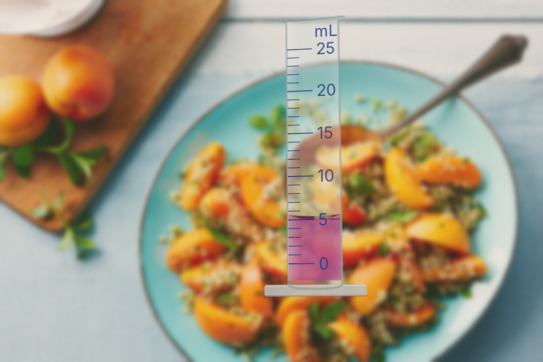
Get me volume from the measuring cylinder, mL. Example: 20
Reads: 5
